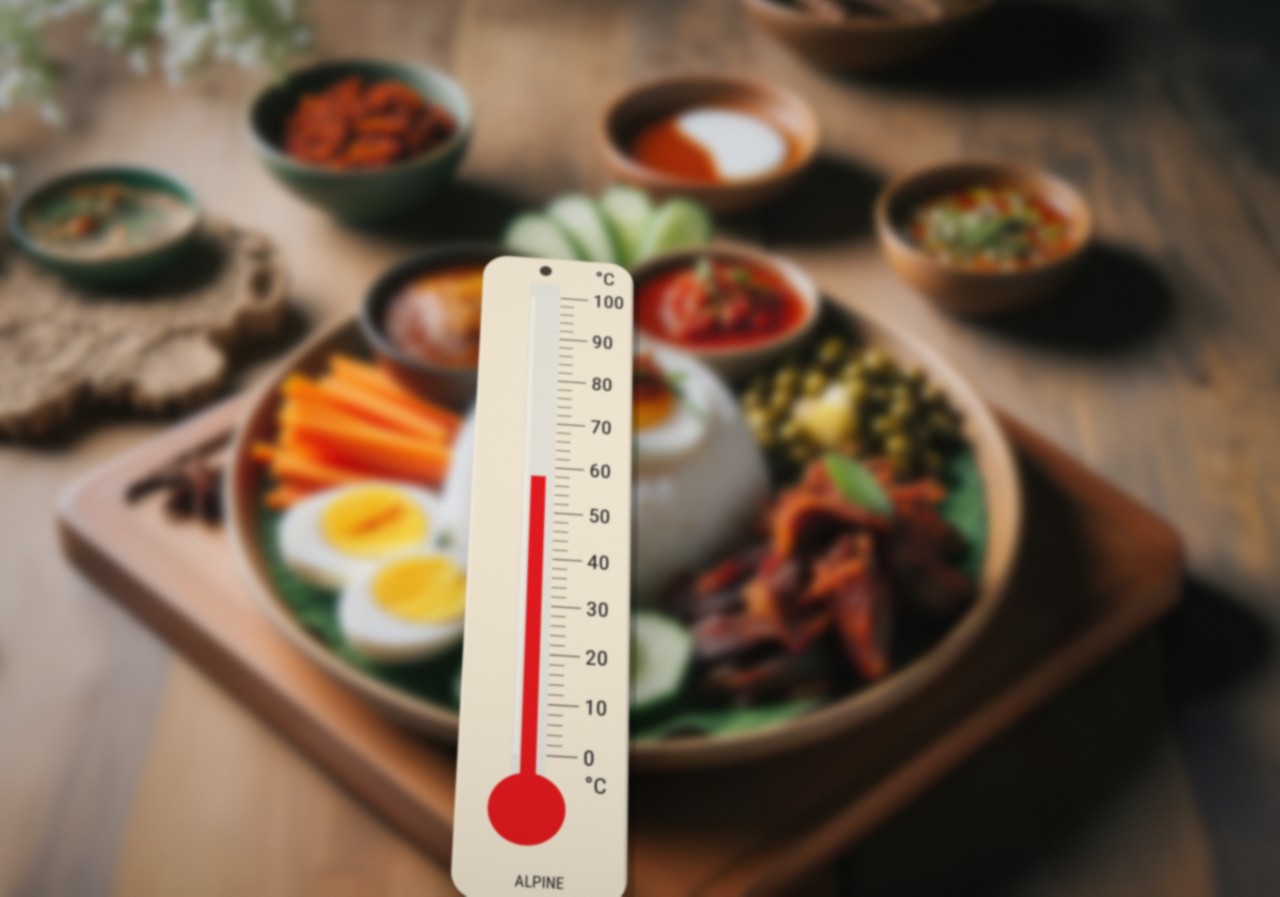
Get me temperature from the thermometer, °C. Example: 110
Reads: 58
